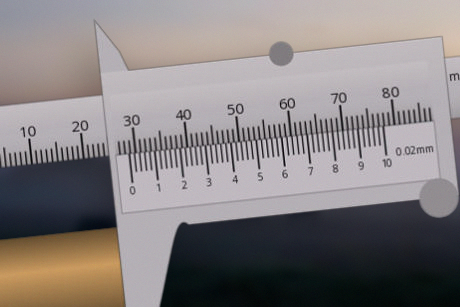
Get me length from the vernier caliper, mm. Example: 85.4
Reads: 28.8
